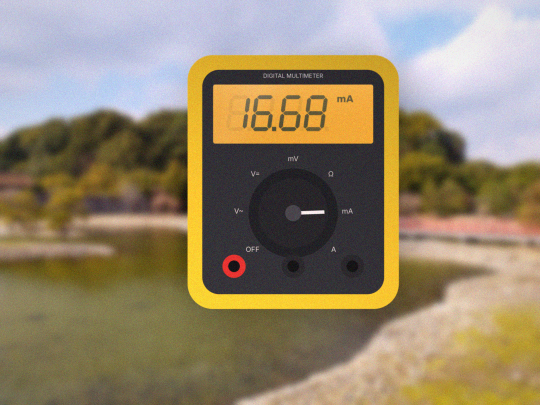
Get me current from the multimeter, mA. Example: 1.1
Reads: 16.68
